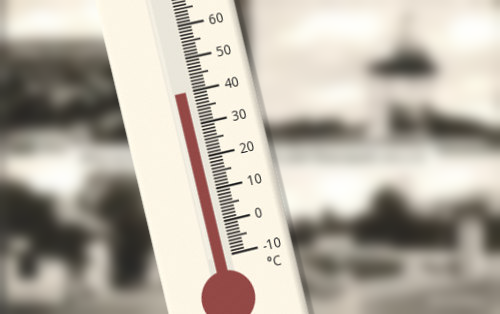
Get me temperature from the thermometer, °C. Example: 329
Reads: 40
